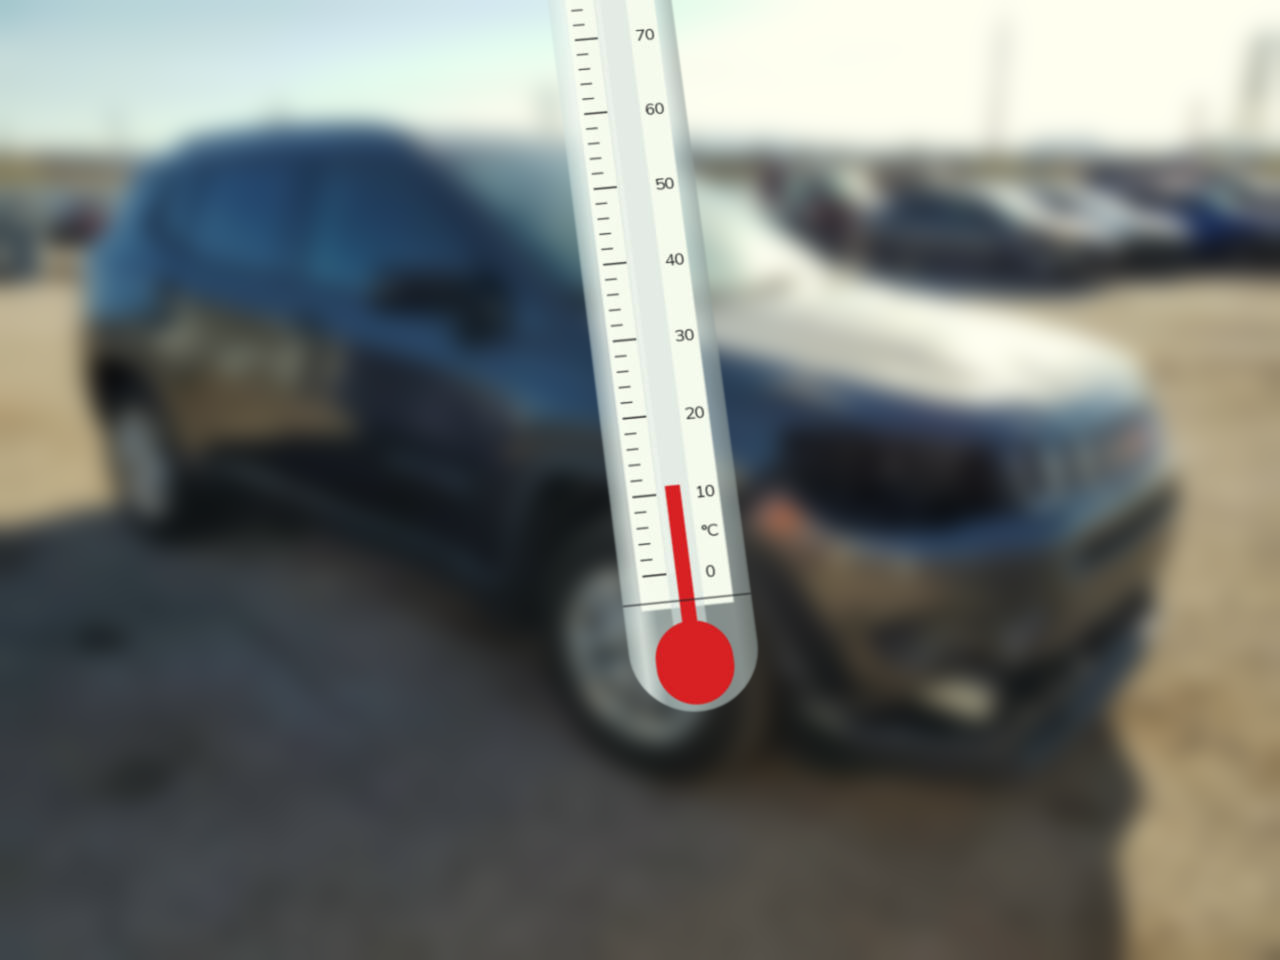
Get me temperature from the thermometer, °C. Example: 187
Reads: 11
